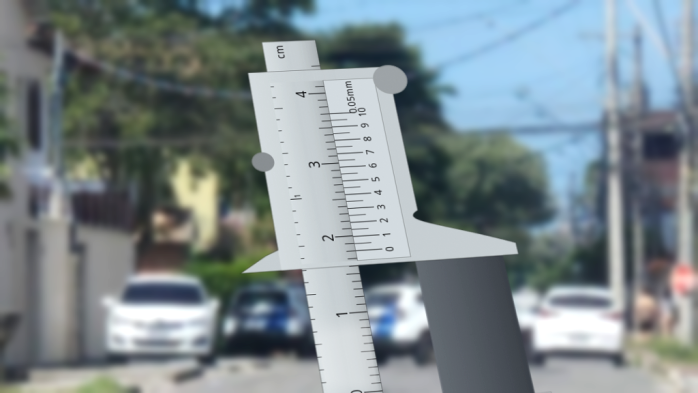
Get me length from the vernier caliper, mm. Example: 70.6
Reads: 18.0
